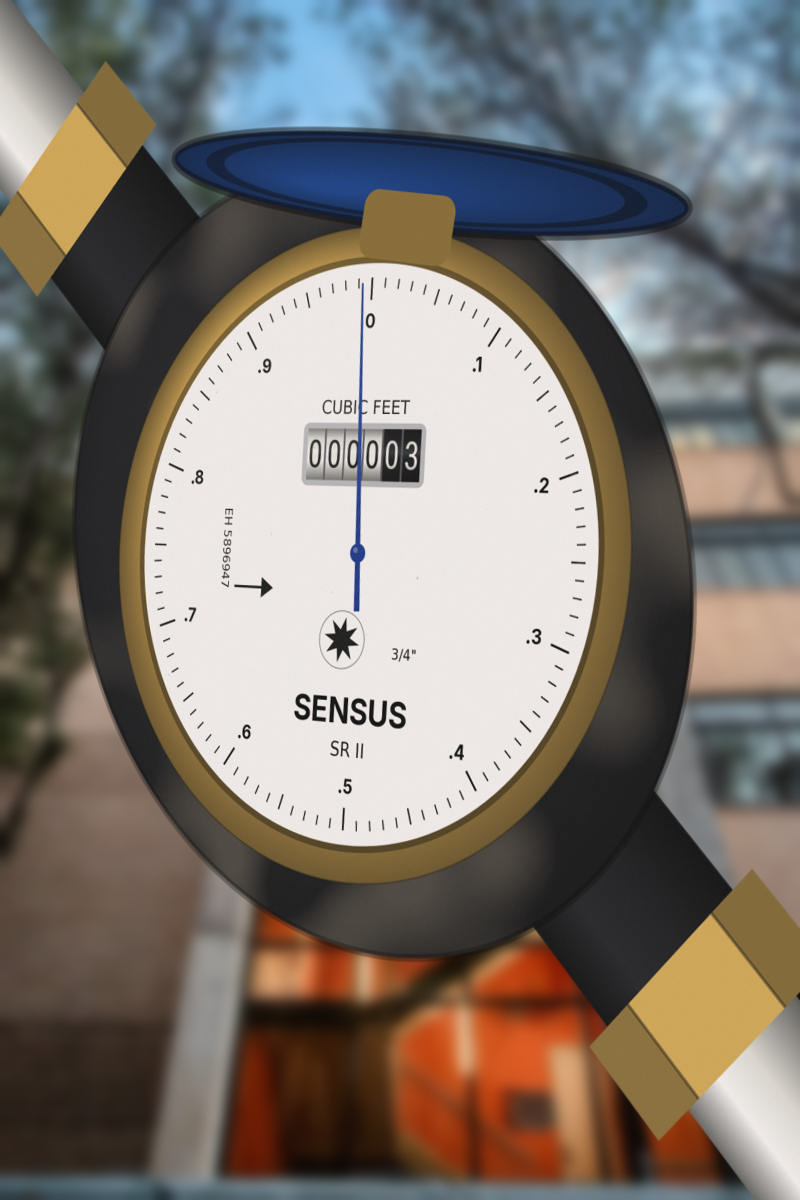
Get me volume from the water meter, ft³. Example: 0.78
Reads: 2.99
